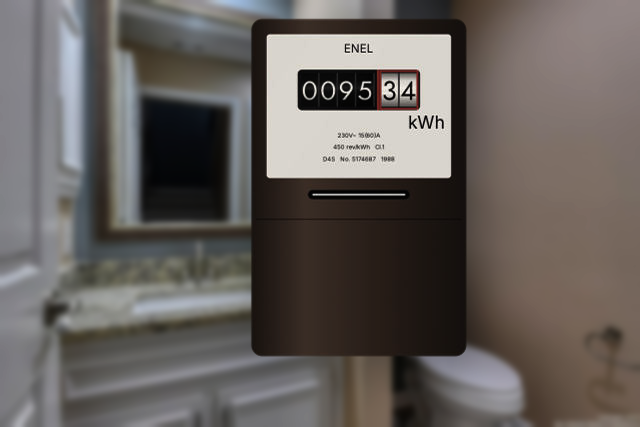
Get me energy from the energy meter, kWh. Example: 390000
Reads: 95.34
